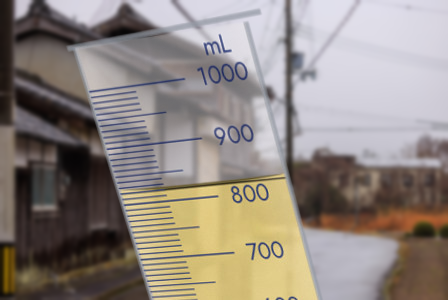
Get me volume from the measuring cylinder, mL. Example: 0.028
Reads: 820
